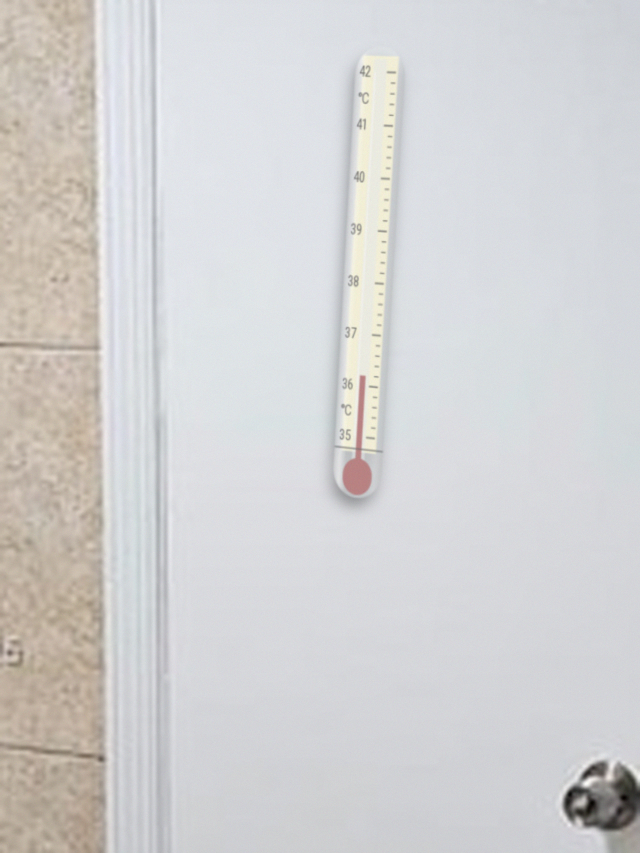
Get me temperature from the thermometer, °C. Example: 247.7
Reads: 36.2
